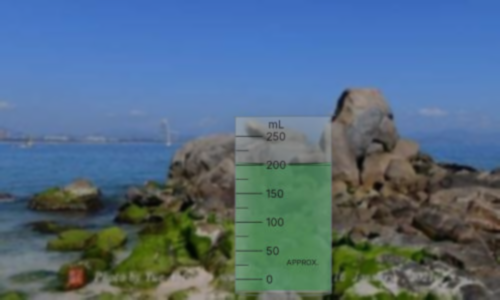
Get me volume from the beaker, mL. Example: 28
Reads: 200
